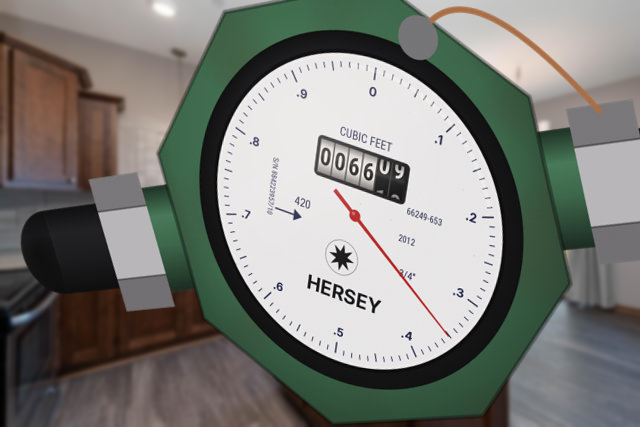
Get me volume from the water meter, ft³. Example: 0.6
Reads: 6609.35
